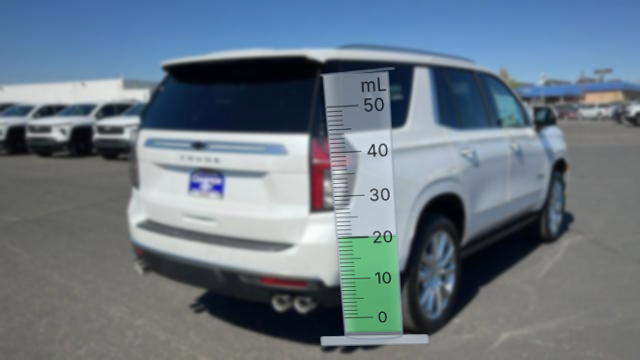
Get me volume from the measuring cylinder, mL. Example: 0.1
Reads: 20
